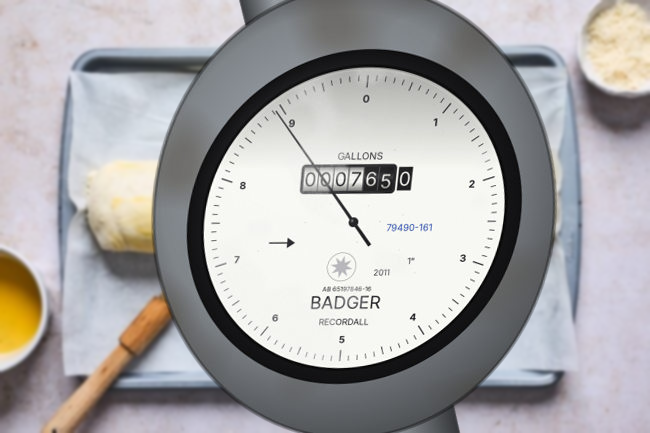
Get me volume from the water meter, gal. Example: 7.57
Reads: 7648.9
